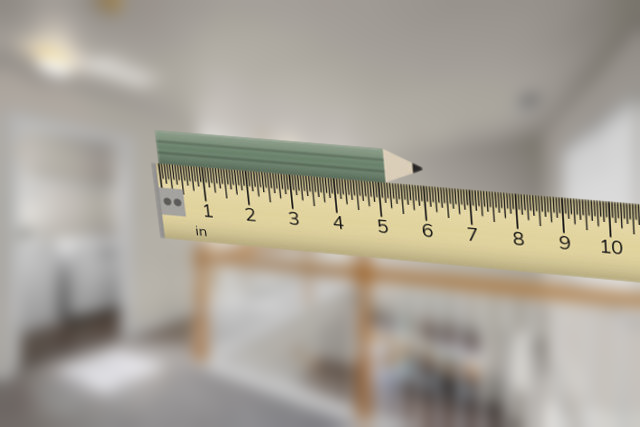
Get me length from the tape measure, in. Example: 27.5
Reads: 6
